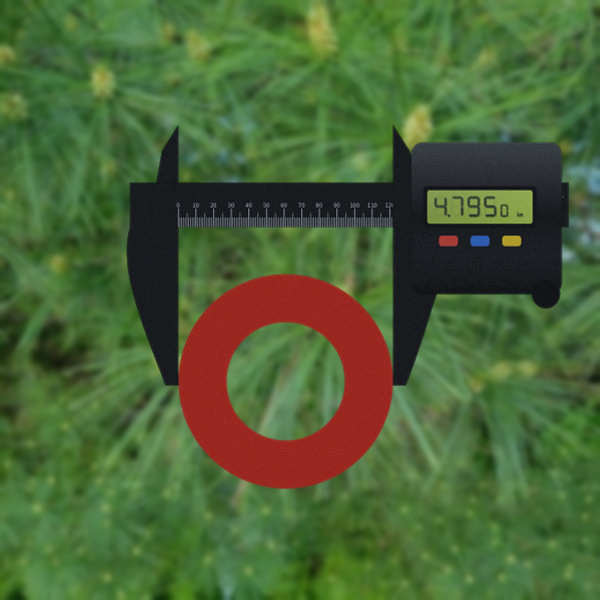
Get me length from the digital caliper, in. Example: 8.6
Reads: 4.7950
